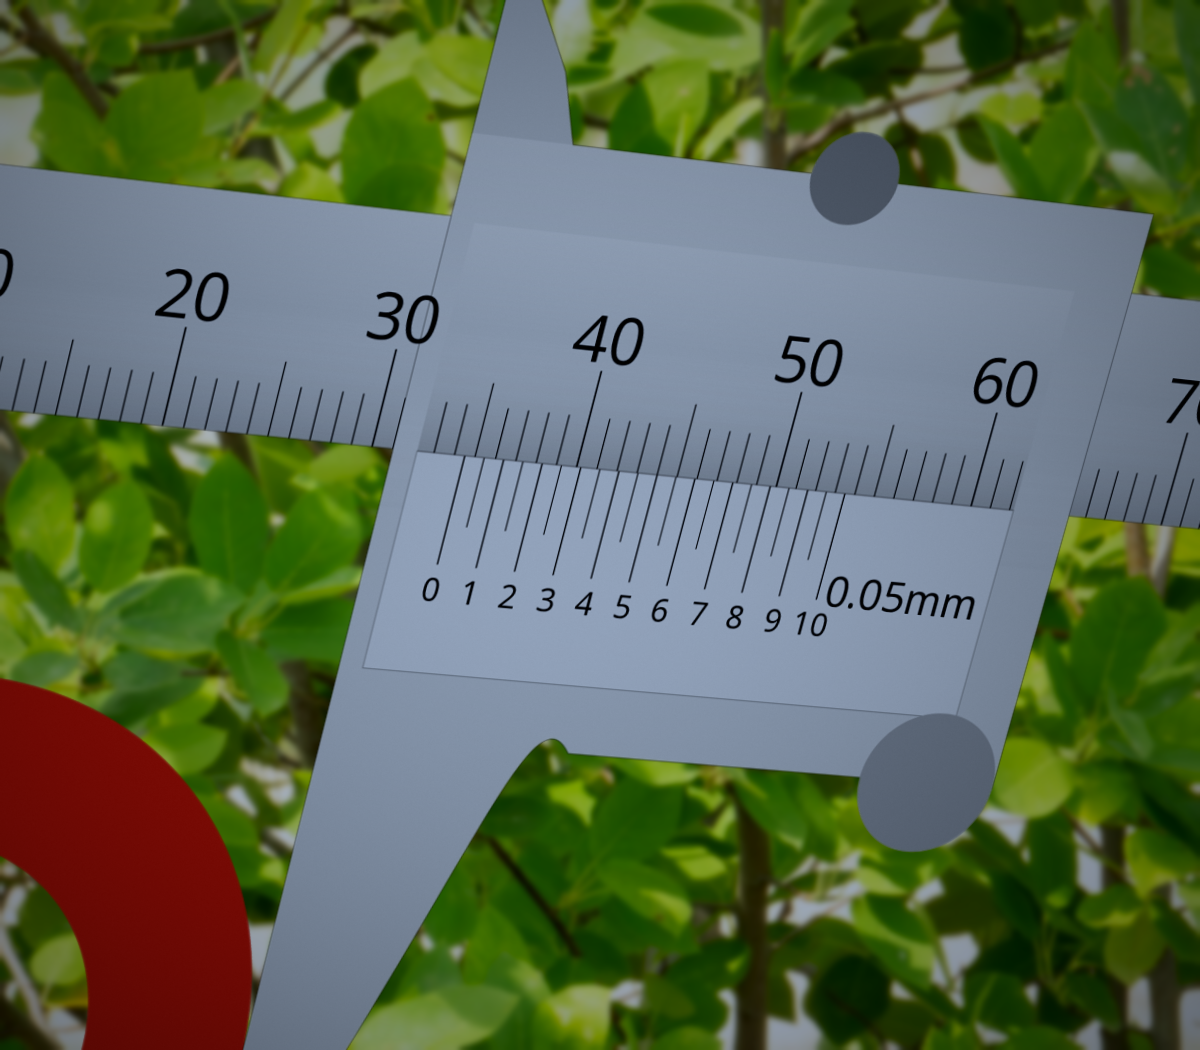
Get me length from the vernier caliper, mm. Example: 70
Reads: 34.5
